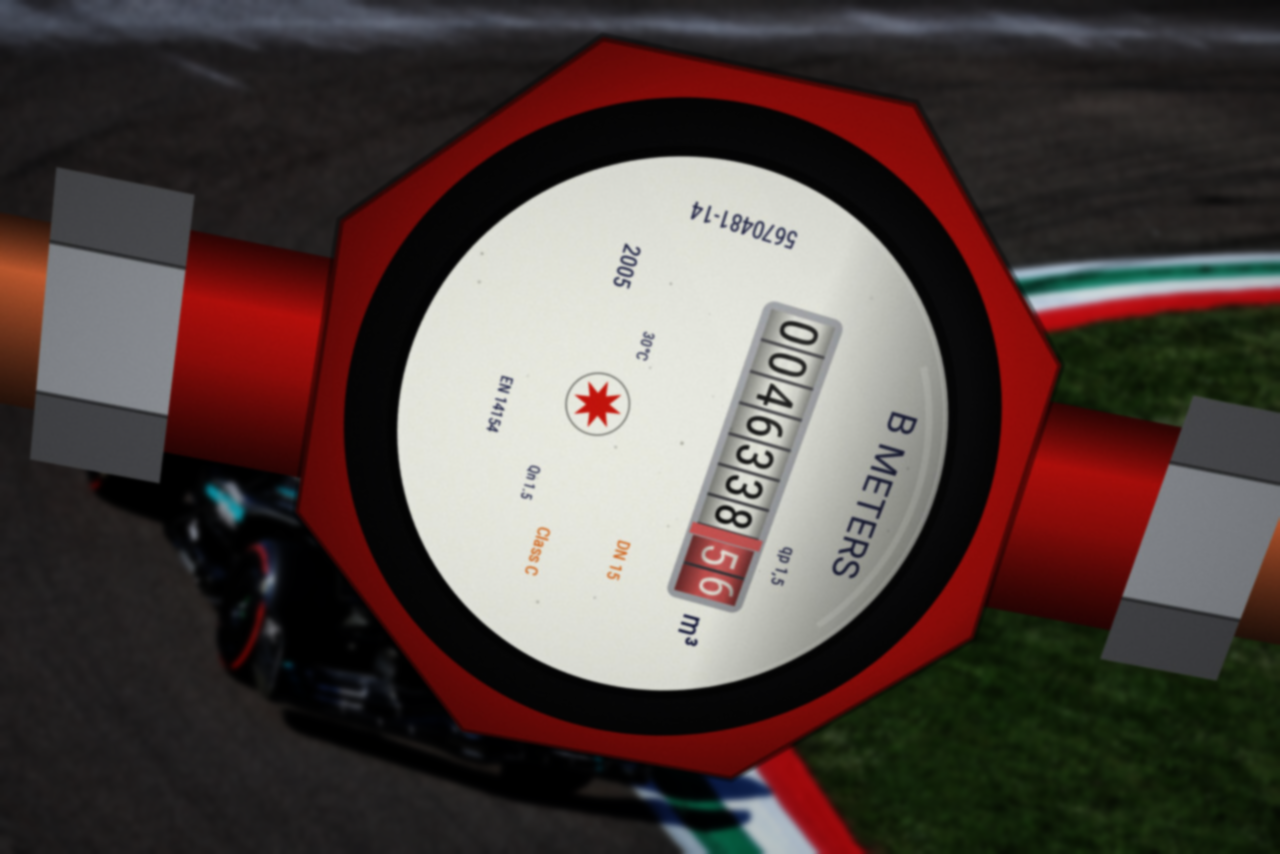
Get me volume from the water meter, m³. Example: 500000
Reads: 46338.56
